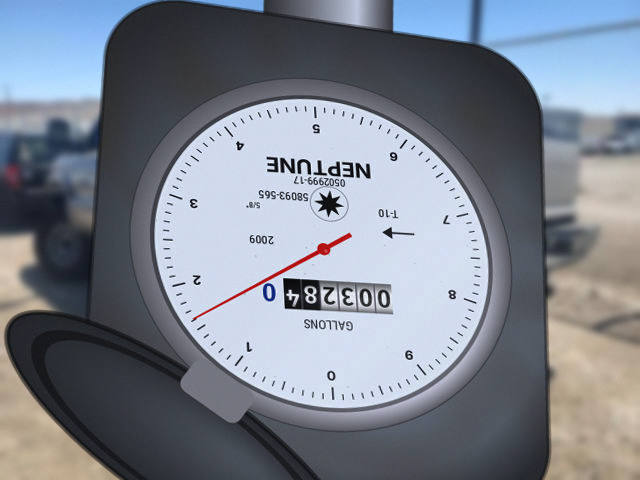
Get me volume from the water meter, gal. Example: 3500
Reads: 32841.6
